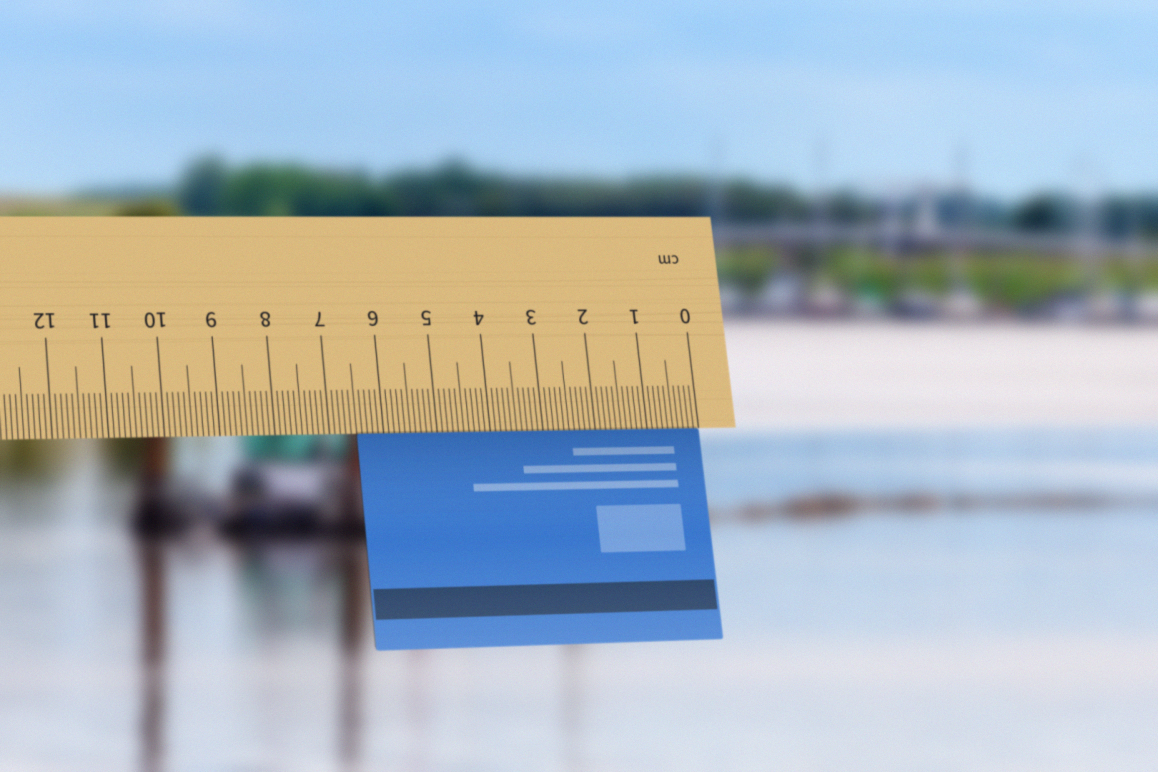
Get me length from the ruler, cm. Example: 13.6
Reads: 6.5
